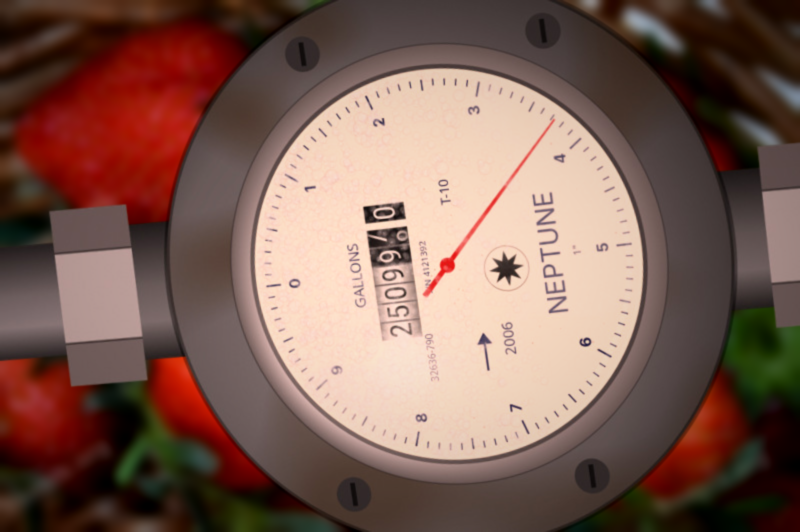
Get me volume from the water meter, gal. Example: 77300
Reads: 2509973.7
